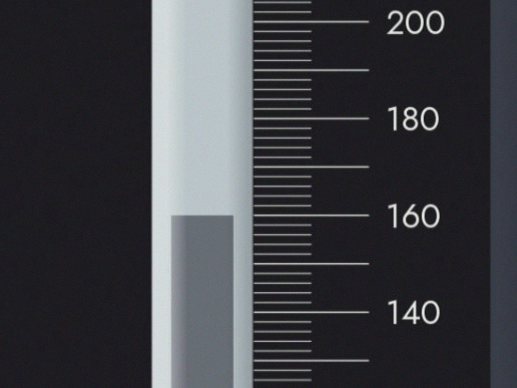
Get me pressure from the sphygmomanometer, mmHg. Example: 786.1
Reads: 160
